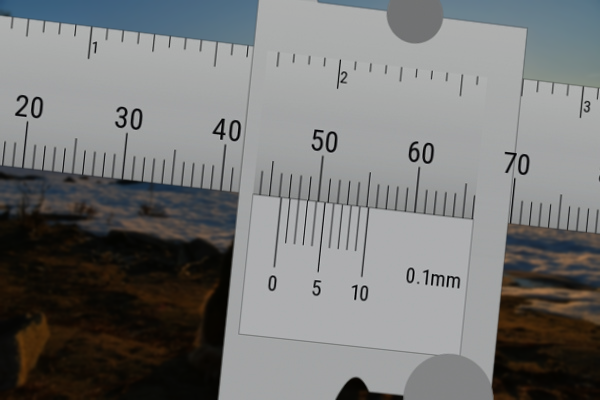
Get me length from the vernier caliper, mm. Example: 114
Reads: 46.2
